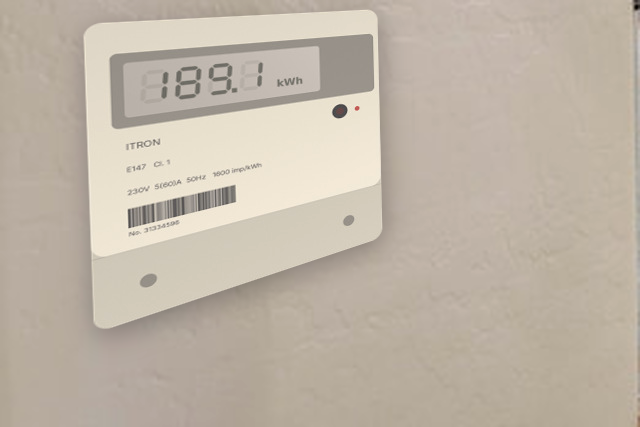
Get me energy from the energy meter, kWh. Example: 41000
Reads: 189.1
